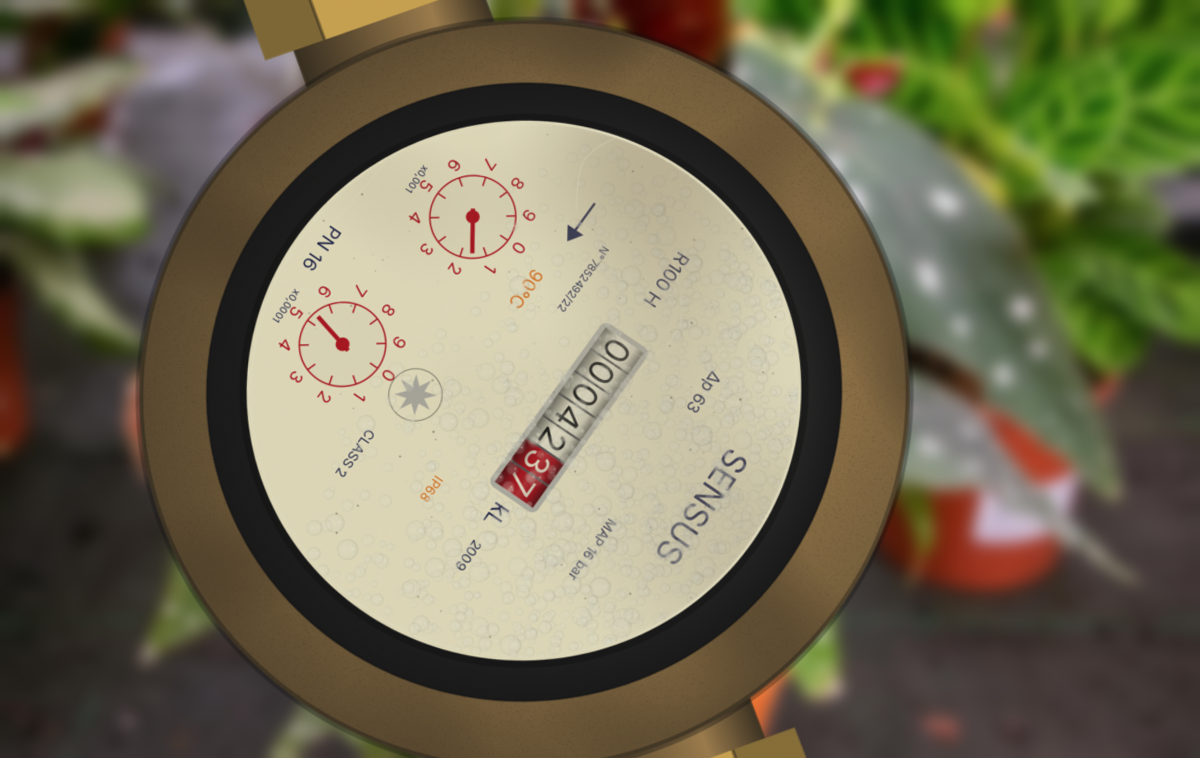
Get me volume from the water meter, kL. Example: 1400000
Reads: 42.3715
